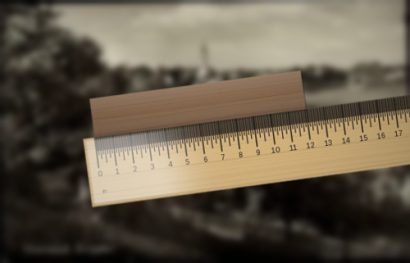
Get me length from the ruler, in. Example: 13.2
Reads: 12
